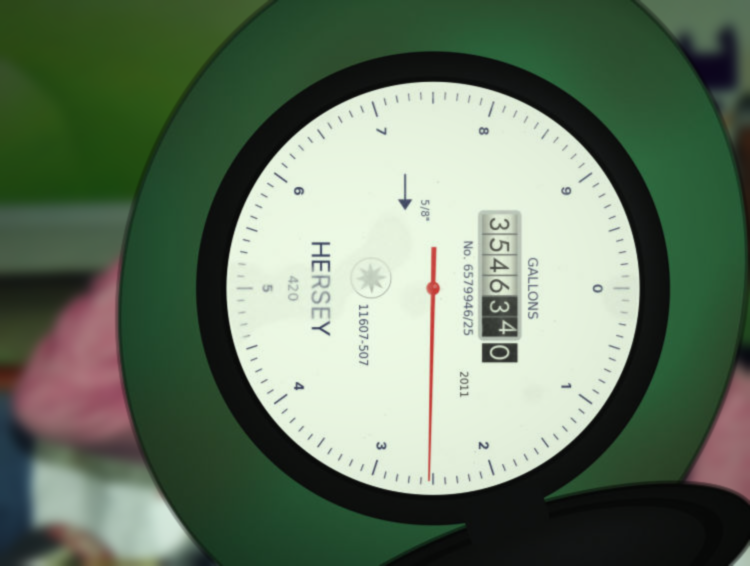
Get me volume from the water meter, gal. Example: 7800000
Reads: 3546342.5
